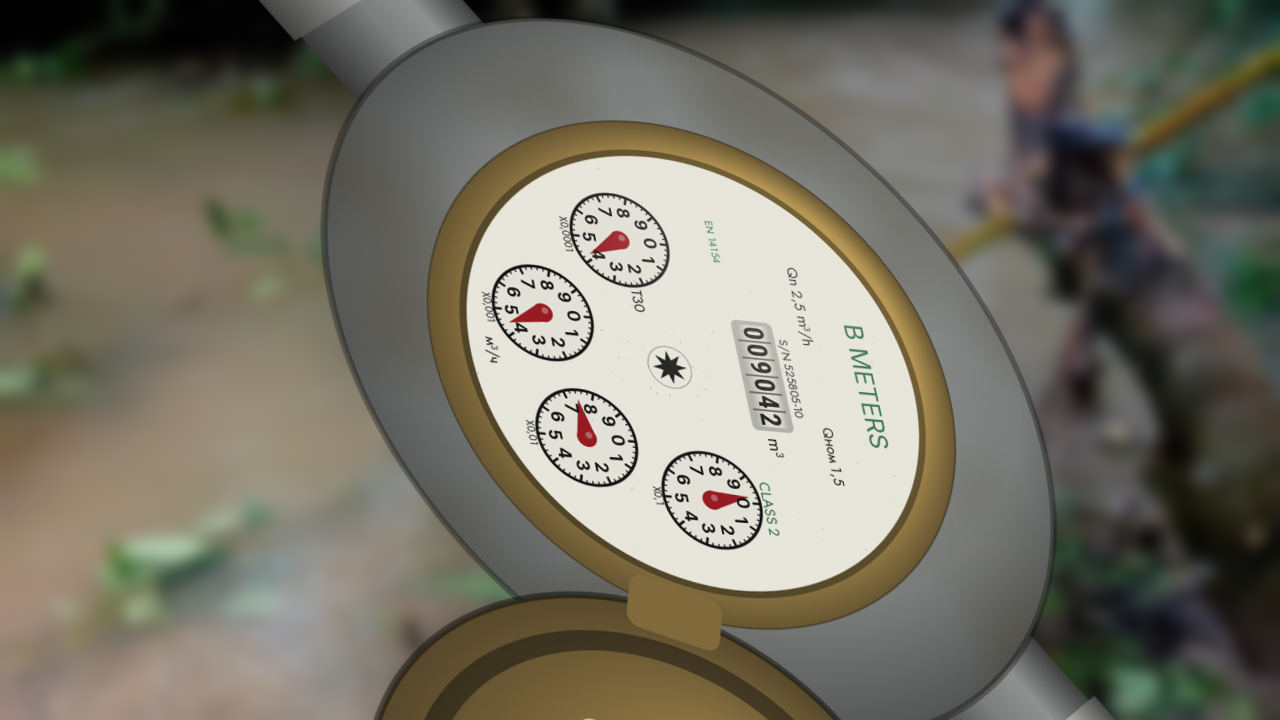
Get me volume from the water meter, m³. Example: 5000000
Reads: 9041.9744
